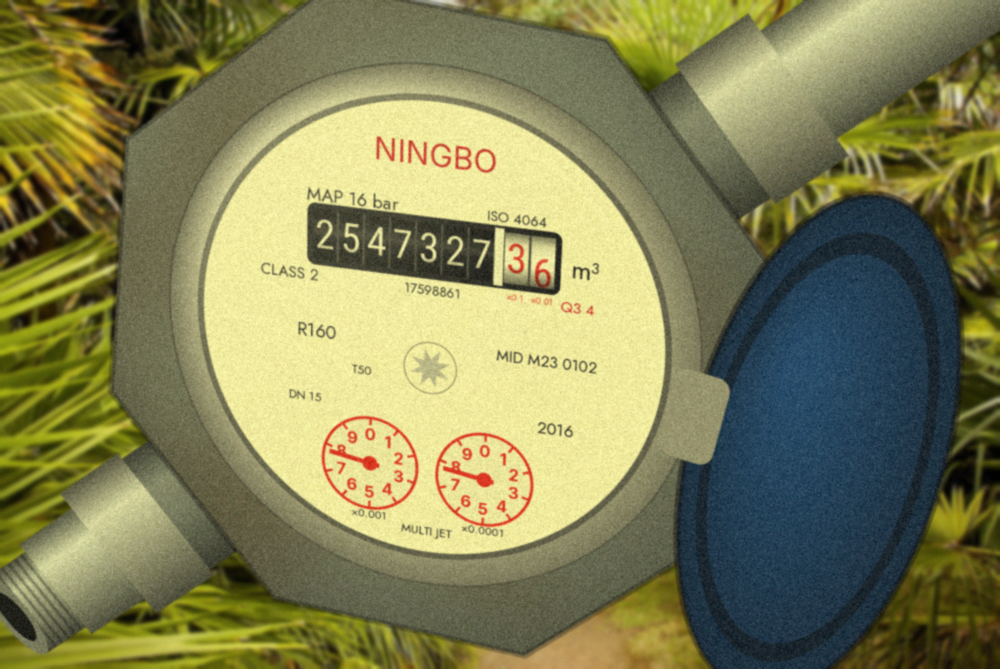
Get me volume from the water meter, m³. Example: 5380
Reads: 2547327.3577
